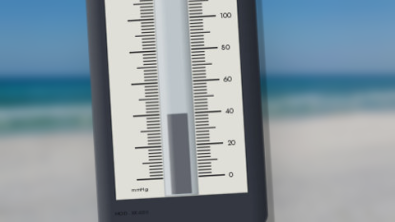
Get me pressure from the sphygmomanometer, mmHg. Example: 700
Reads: 40
